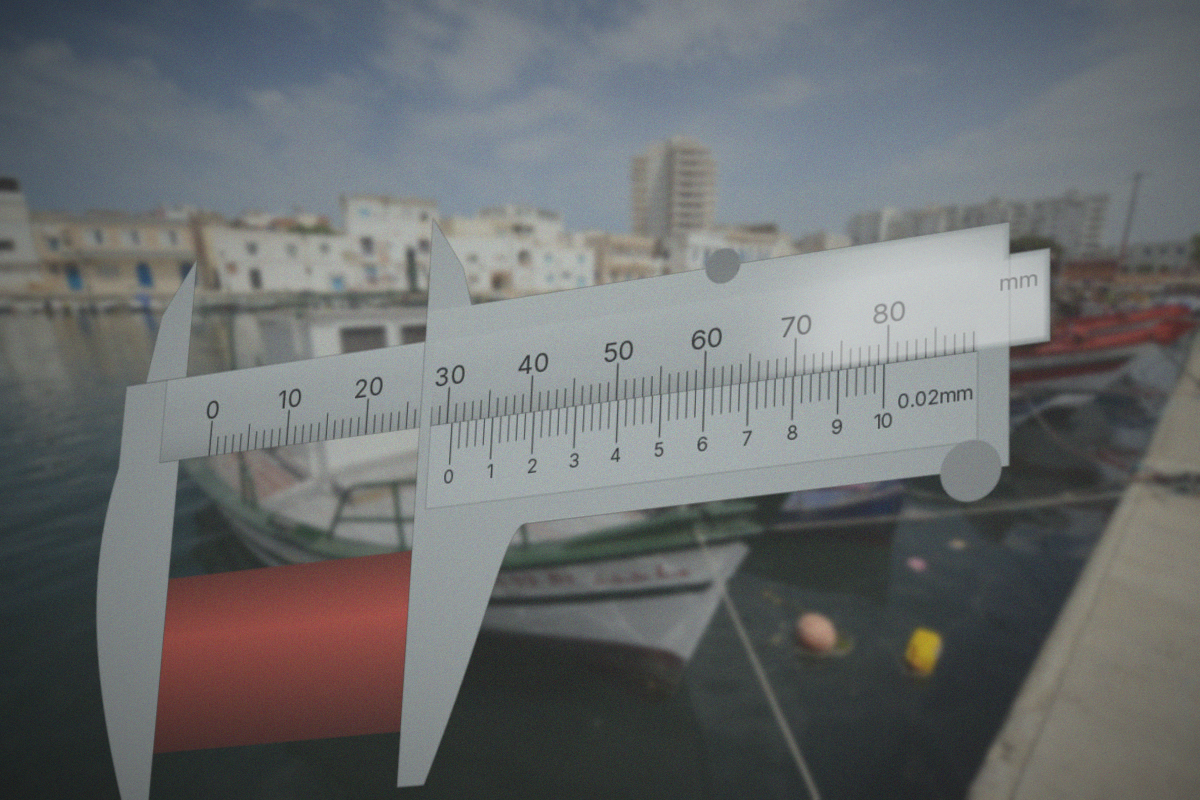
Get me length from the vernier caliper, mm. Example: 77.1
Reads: 30.6
